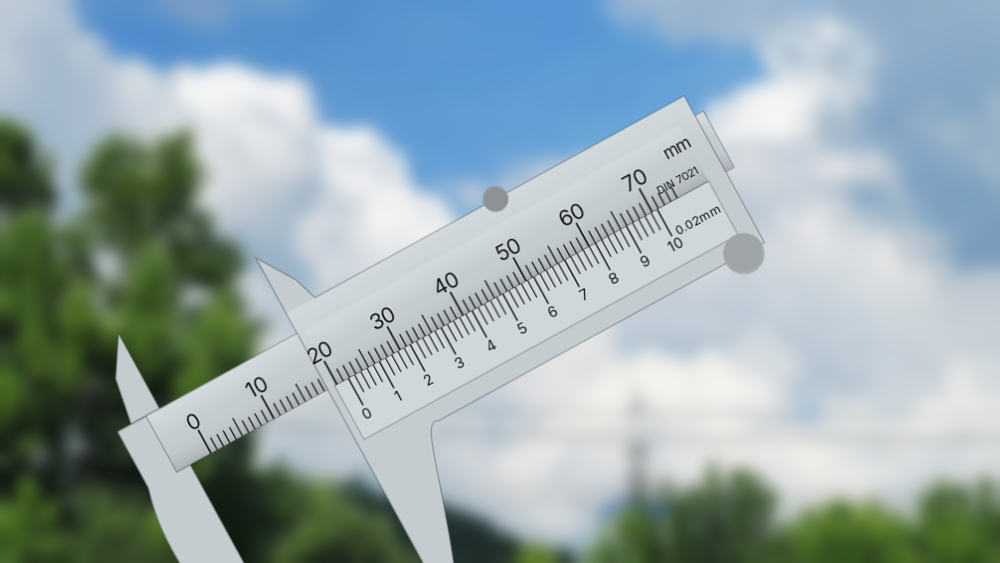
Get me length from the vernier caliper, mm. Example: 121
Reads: 21.8
